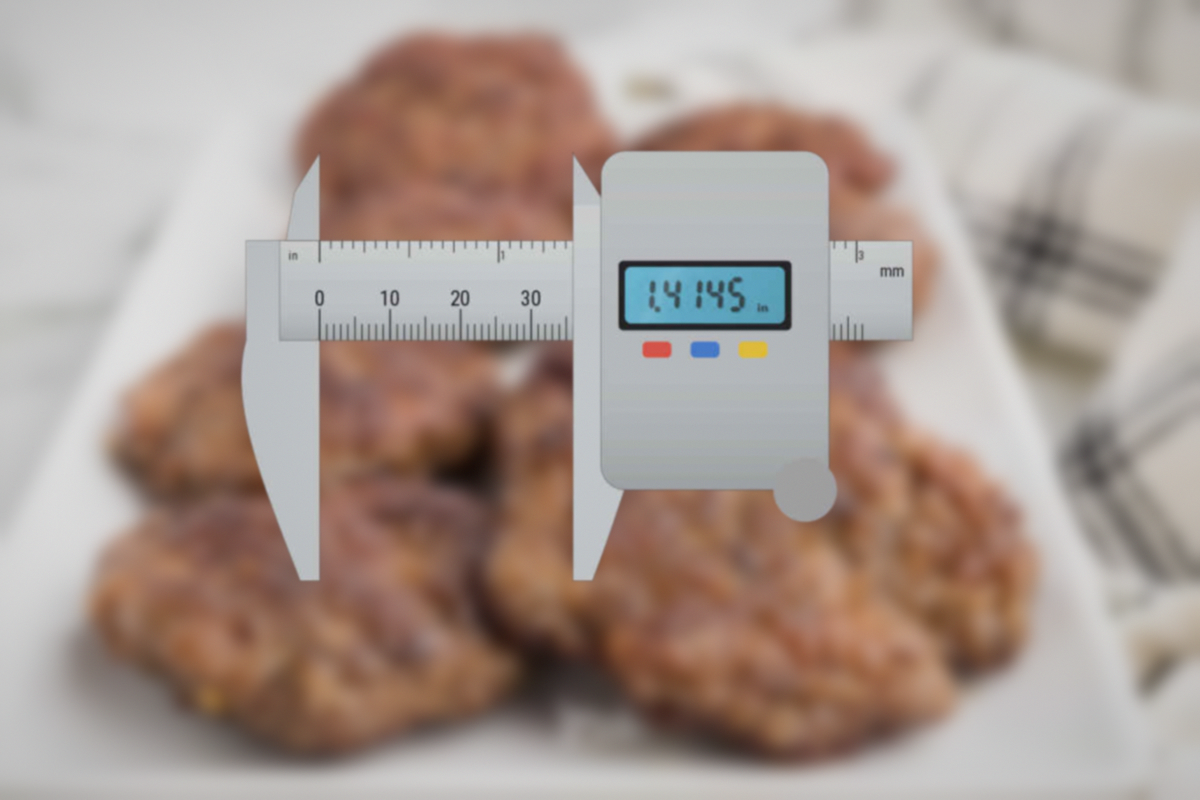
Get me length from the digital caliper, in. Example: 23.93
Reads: 1.4145
